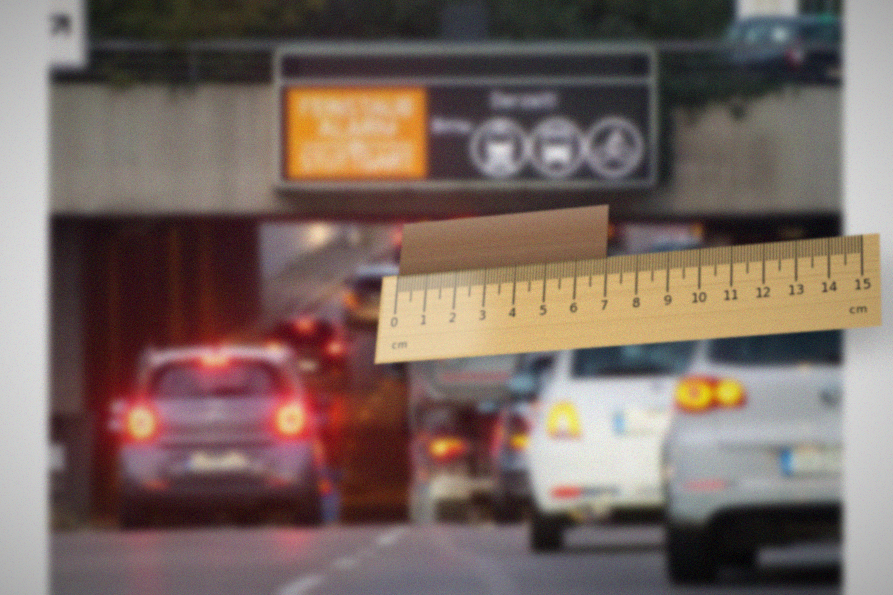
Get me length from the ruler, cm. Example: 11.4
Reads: 7
